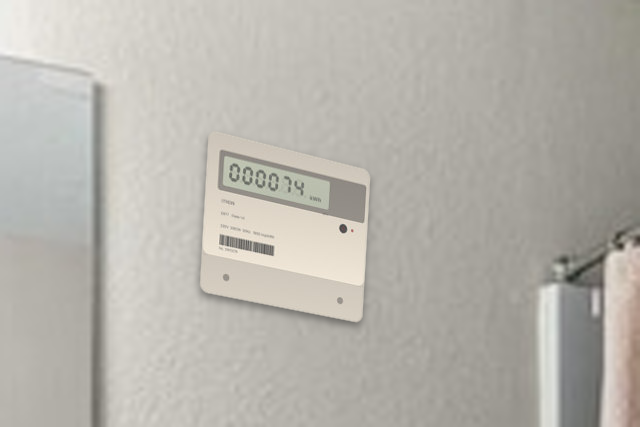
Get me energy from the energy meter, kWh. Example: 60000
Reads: 74
